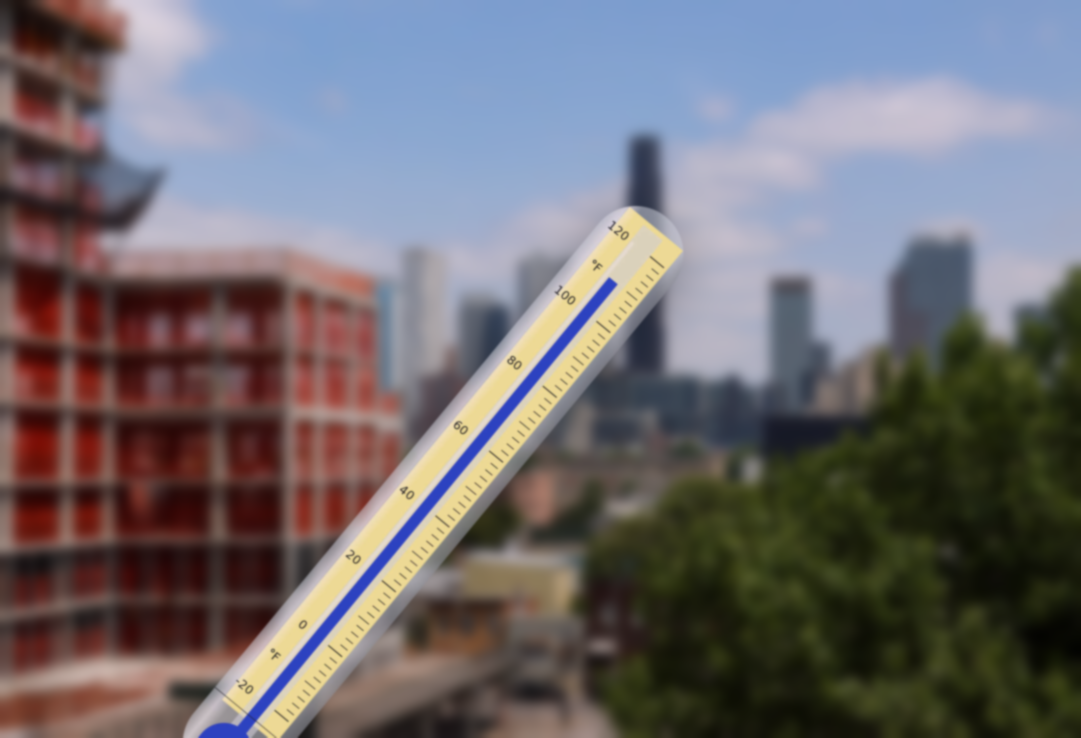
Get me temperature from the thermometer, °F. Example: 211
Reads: 110
